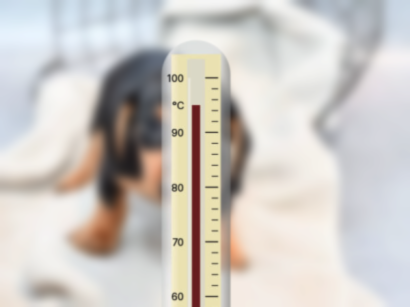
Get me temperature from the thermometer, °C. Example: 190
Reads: 95
